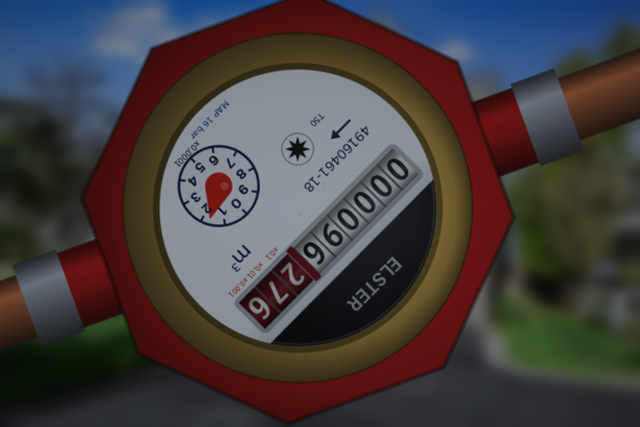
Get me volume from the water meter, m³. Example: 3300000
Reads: 96.2761
